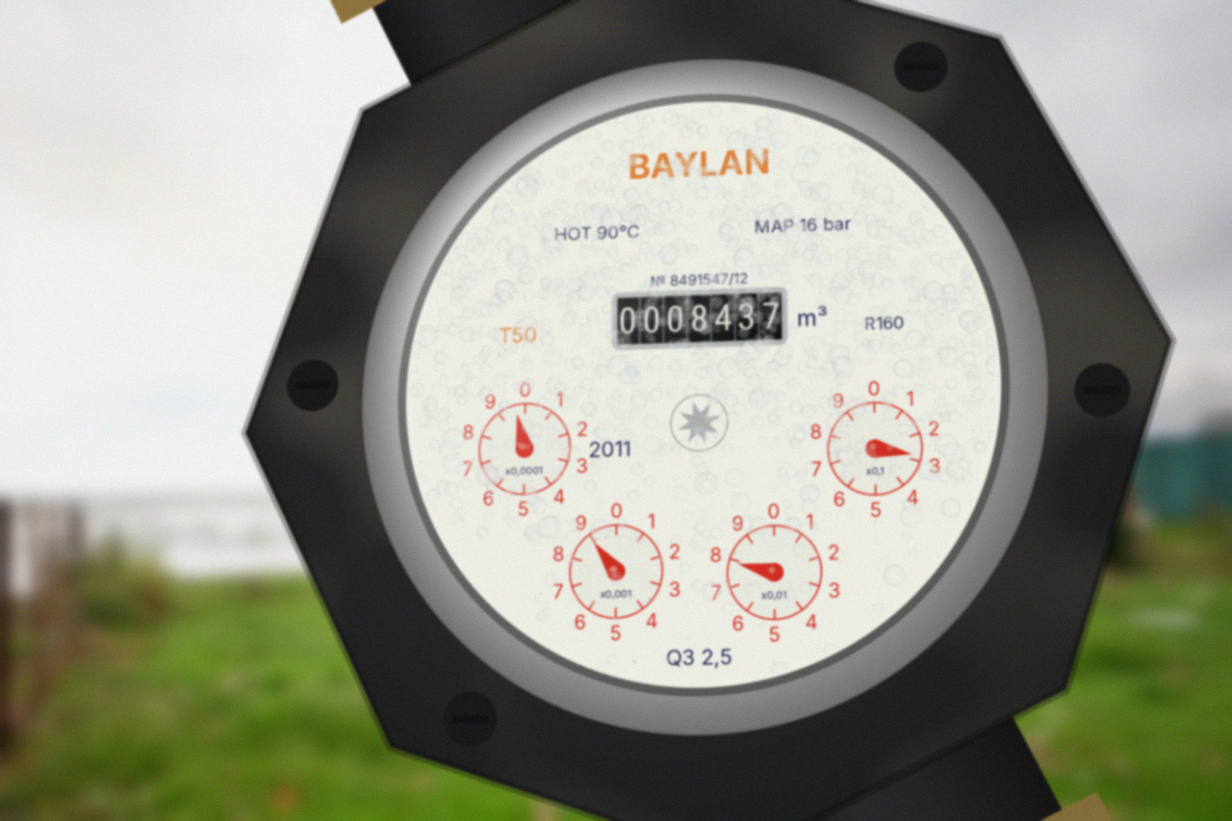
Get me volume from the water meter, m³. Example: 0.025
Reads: 8437.2789
